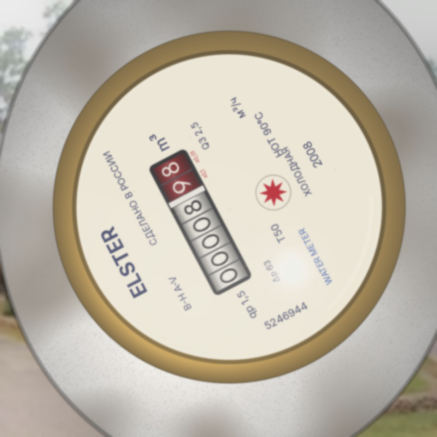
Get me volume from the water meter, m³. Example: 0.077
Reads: 8.98
